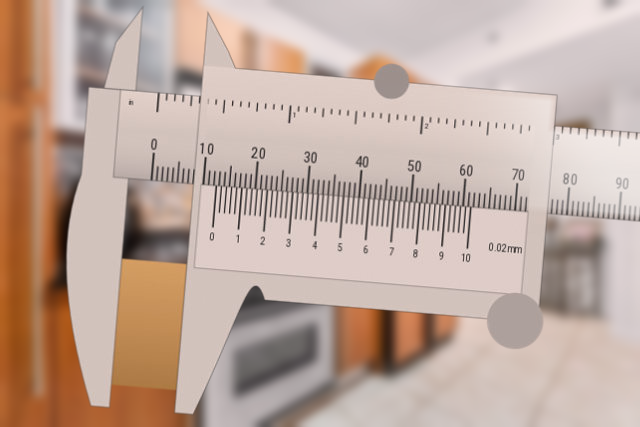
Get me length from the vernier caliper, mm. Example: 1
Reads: 12.5
